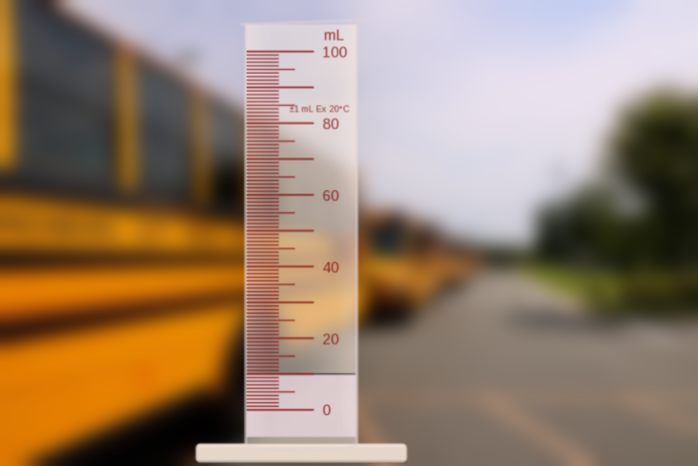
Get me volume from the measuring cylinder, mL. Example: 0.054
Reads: 10
